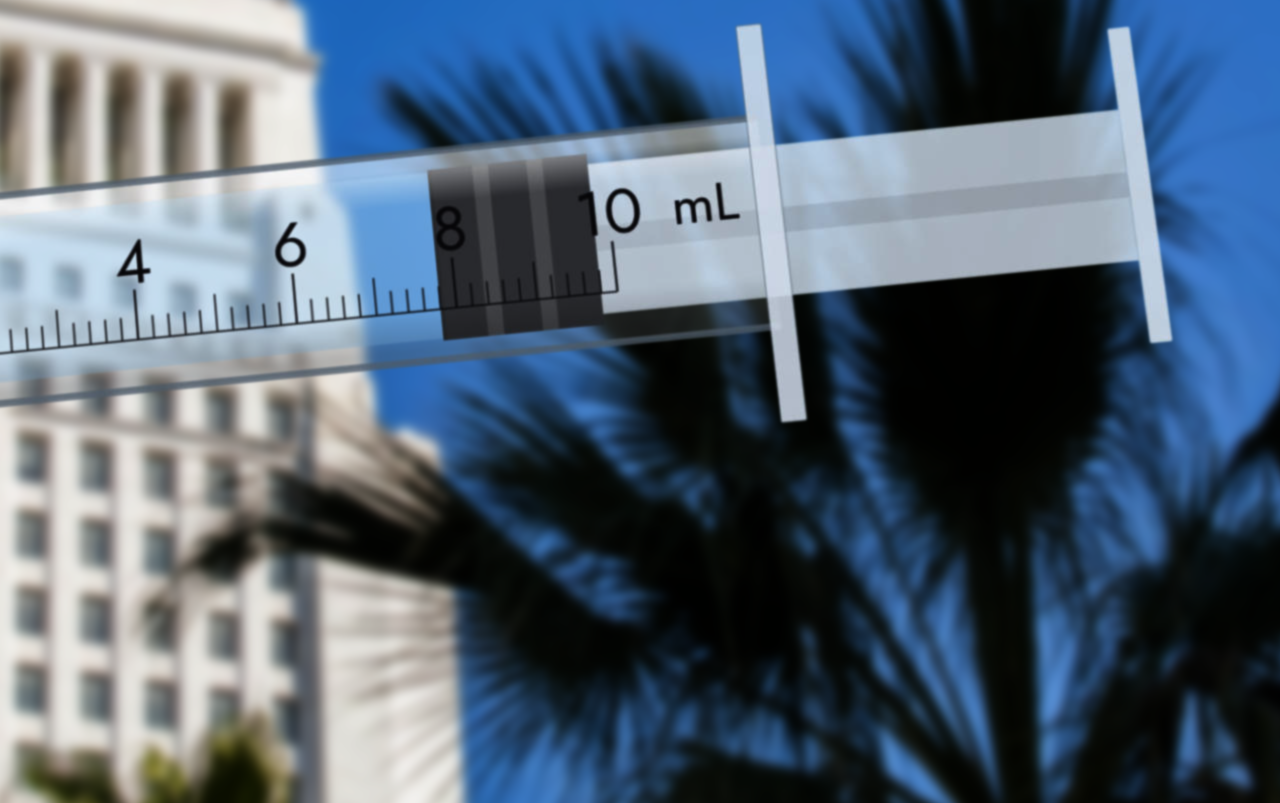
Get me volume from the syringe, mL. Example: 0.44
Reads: 7.8
